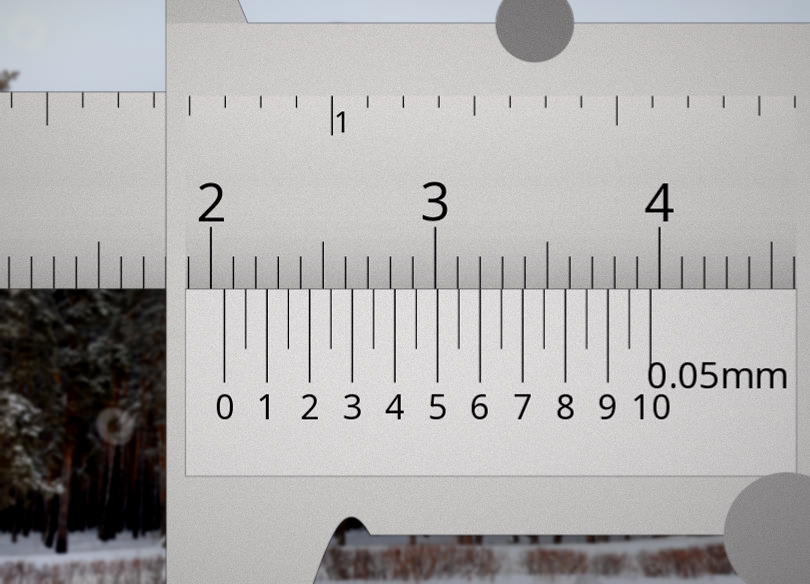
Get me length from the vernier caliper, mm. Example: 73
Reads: 20.6
